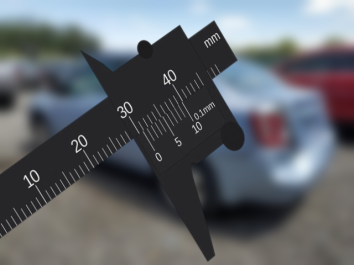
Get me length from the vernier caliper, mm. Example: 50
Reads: 30.8
